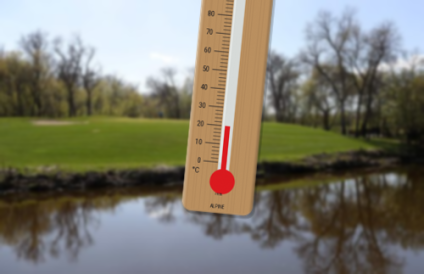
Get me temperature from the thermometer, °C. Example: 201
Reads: 20
